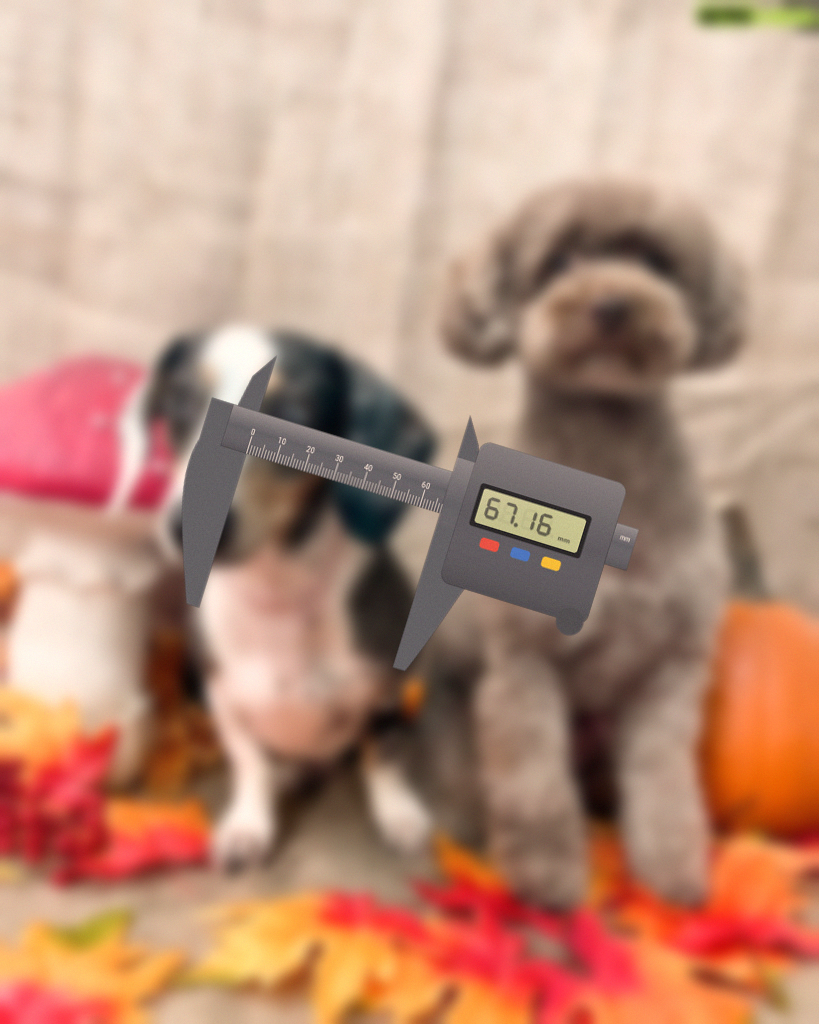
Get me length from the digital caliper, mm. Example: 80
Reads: 67.16
